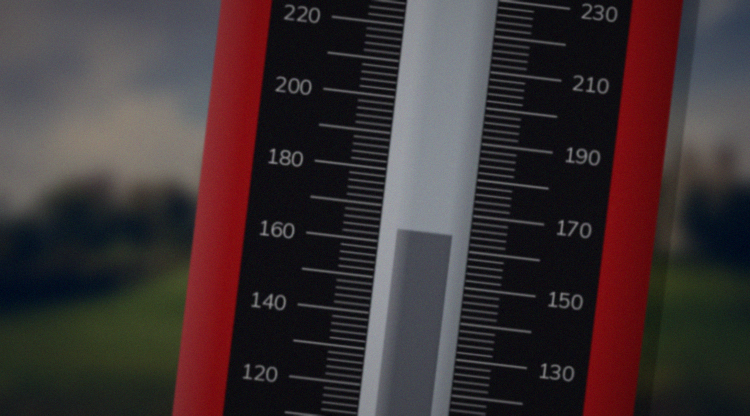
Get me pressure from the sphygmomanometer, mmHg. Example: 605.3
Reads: 164
